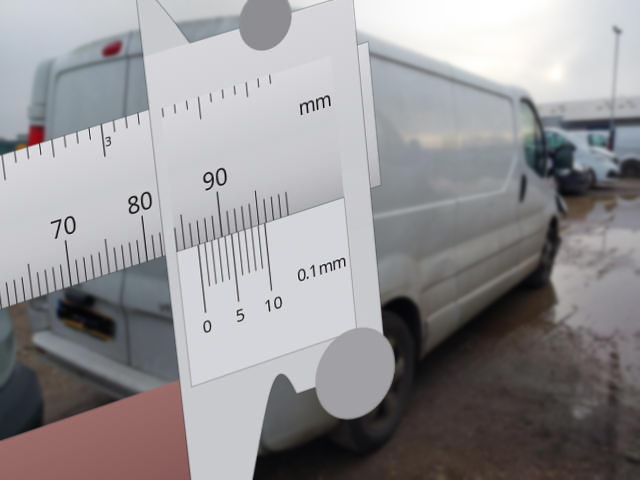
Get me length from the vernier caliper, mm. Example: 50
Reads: 86.8
